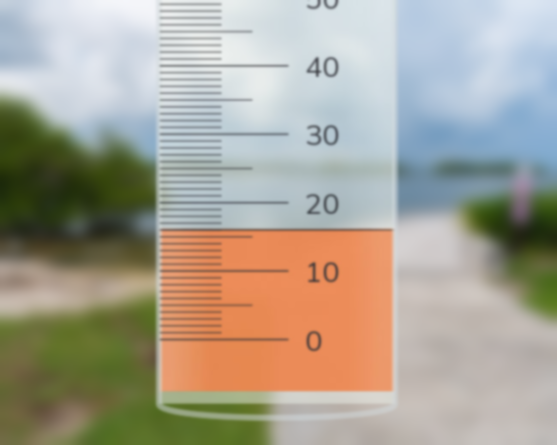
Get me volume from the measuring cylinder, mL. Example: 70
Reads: 16
